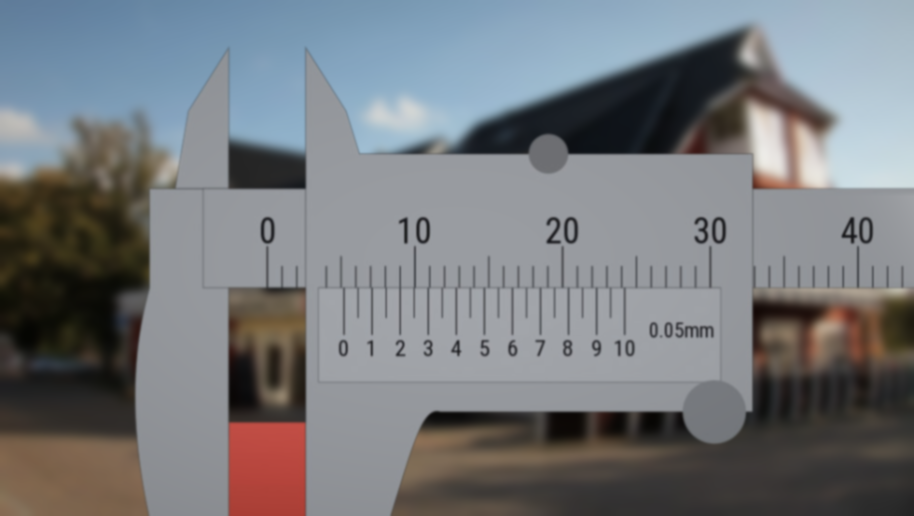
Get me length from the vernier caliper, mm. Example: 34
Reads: 5.2
